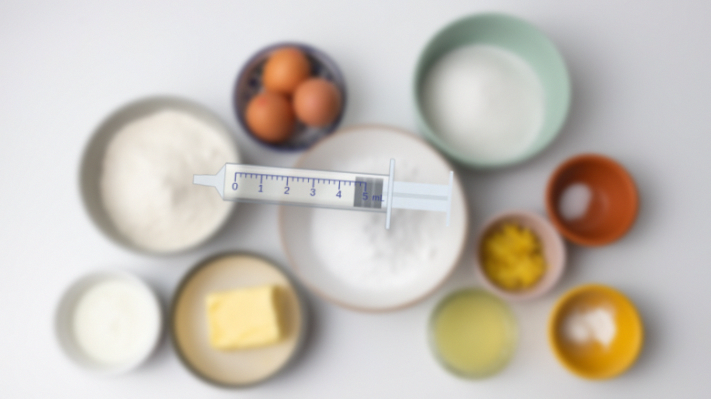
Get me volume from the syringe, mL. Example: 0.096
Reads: 4.6
